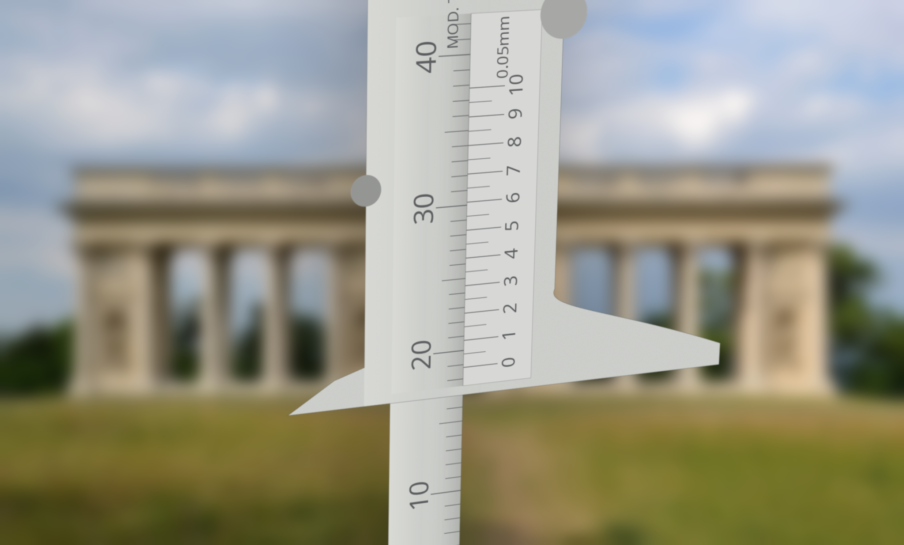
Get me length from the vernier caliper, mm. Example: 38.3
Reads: 18.8
